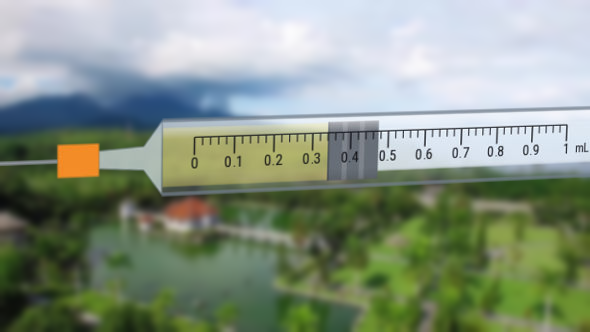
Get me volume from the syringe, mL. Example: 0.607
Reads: 0.34
